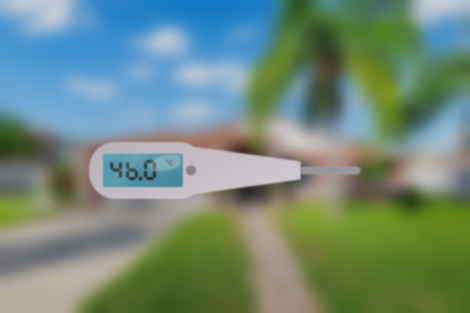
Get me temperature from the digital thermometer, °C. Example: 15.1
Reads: 46.0
